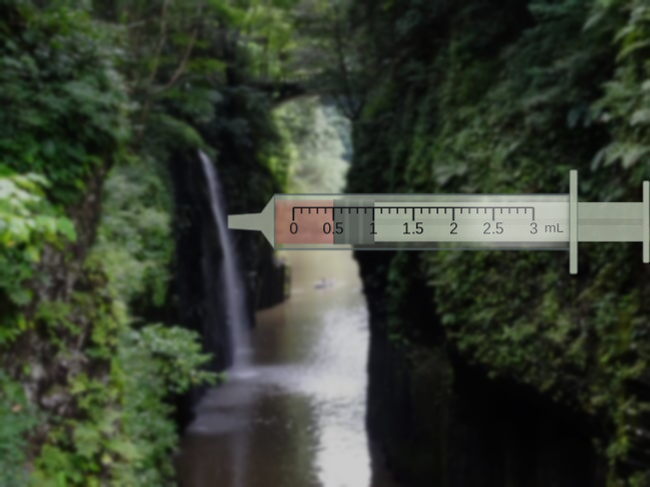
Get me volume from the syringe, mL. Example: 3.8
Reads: 0.5
